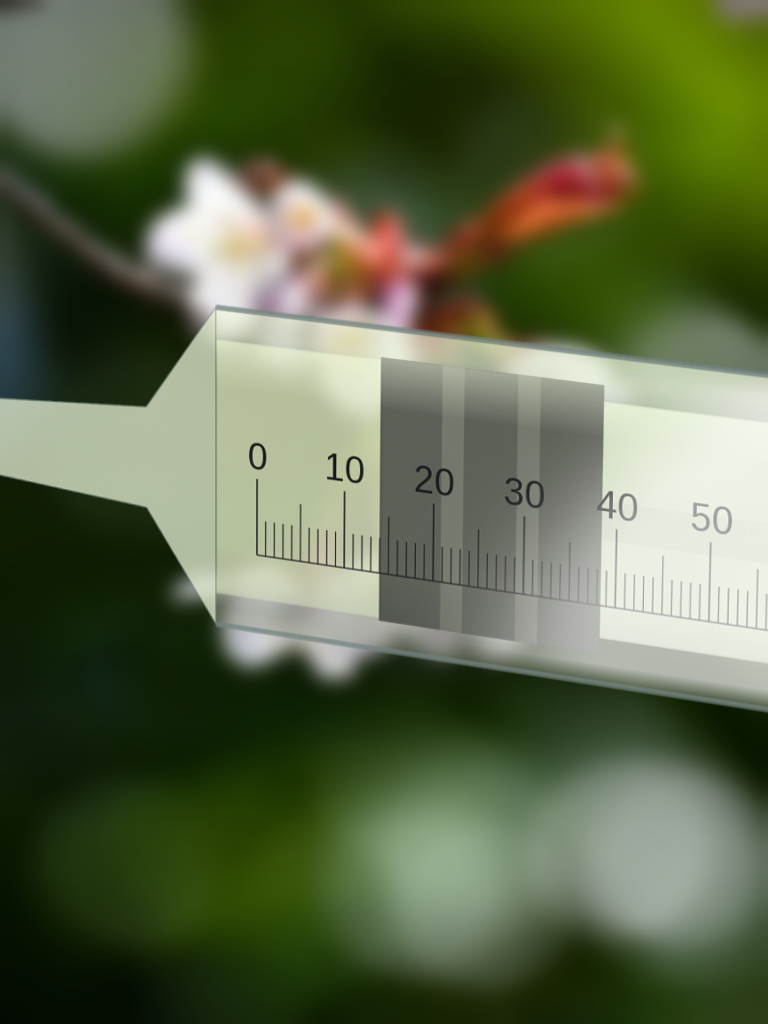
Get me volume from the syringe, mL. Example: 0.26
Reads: 14
